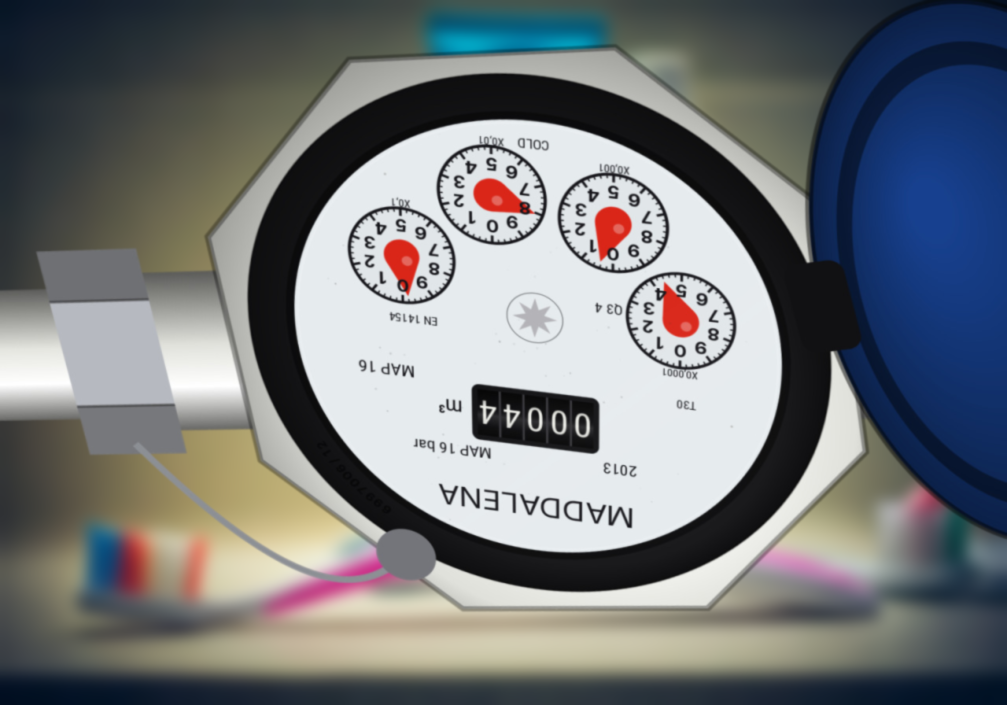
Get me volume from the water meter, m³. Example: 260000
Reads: 43.9804
